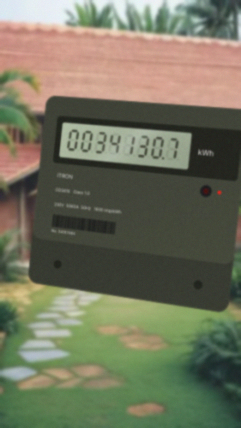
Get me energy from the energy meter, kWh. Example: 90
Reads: 34130.7
